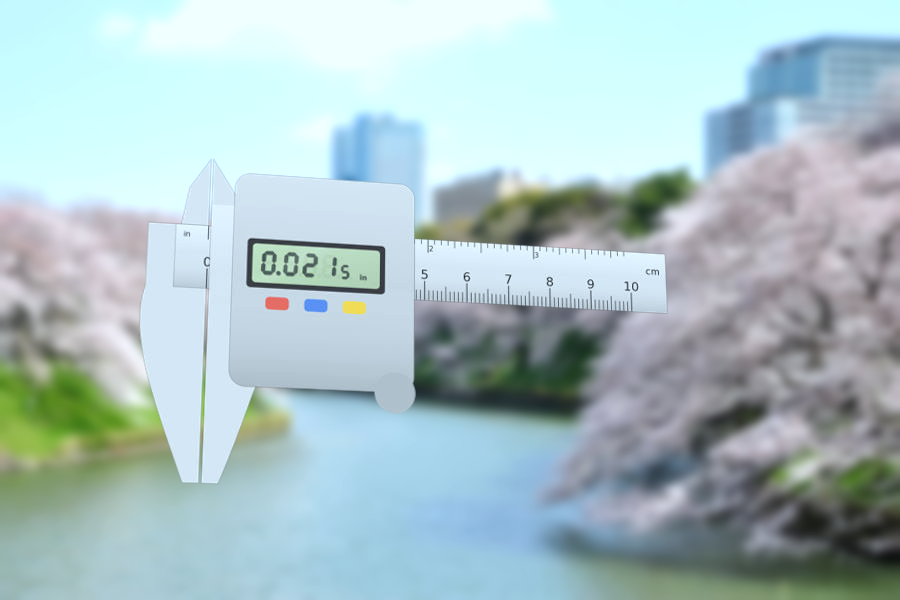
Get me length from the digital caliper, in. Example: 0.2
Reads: 0.0215
